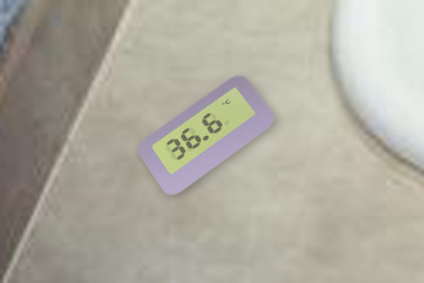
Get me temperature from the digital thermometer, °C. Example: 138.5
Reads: 36.6
